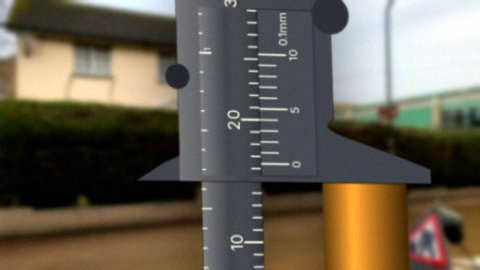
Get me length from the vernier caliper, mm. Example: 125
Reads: 16.4
